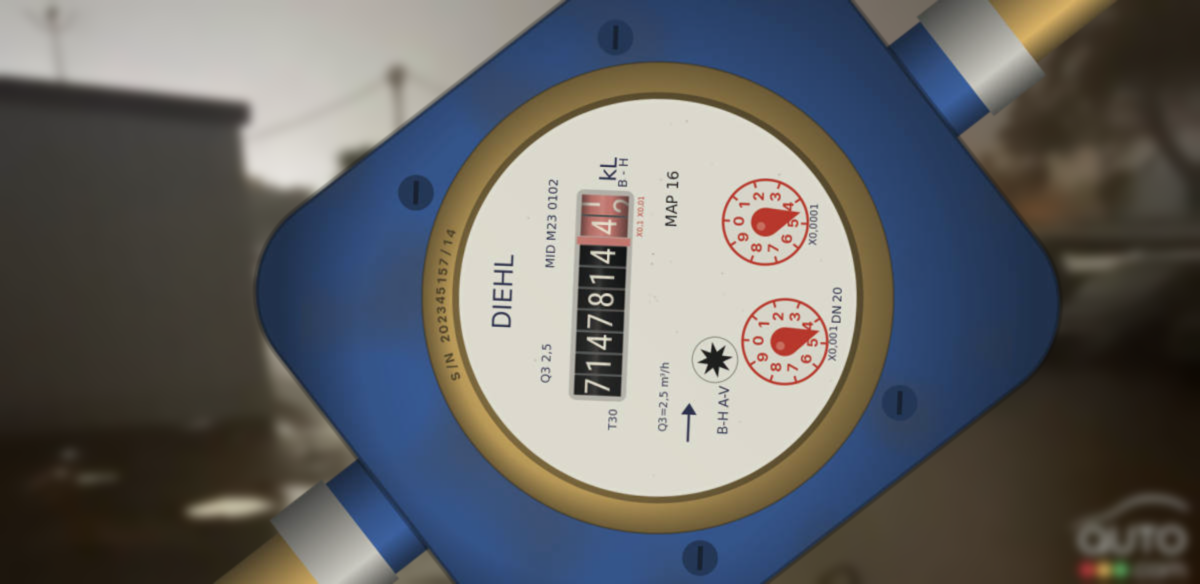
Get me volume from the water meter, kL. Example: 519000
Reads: 7147814.4144
